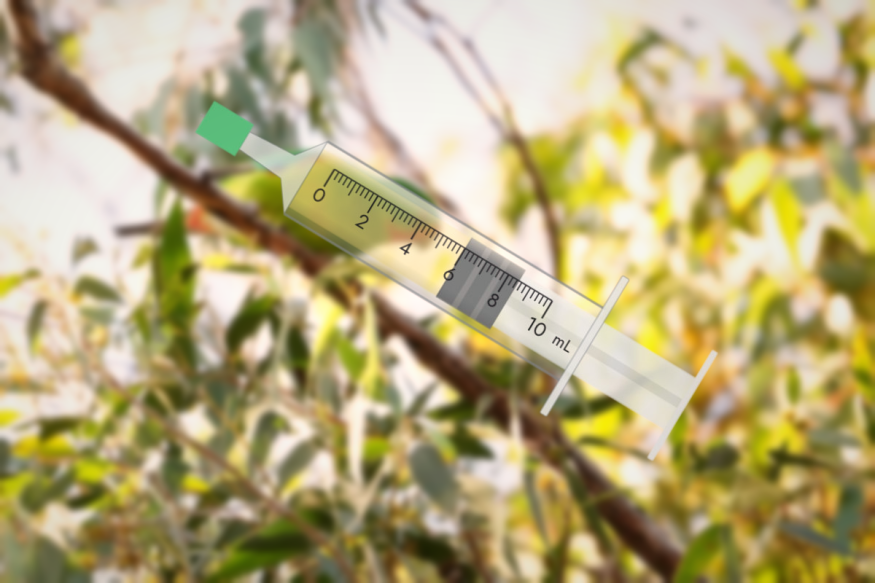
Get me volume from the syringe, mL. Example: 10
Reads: 6
